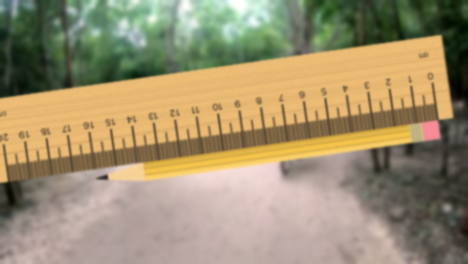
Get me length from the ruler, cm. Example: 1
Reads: 16
